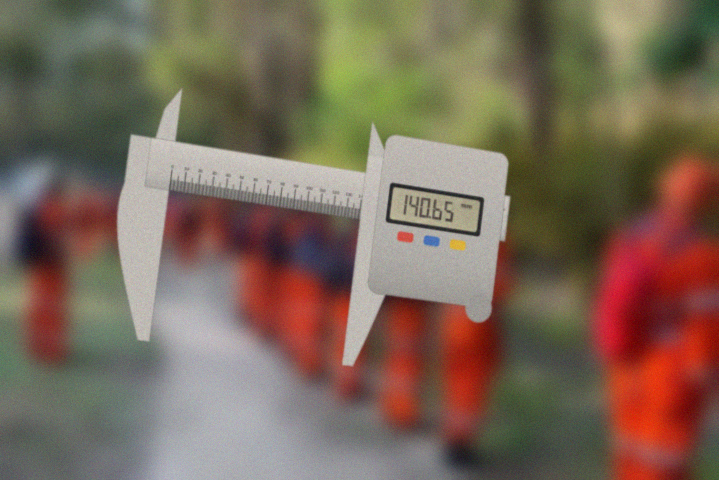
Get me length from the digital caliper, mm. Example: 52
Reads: 140.65
